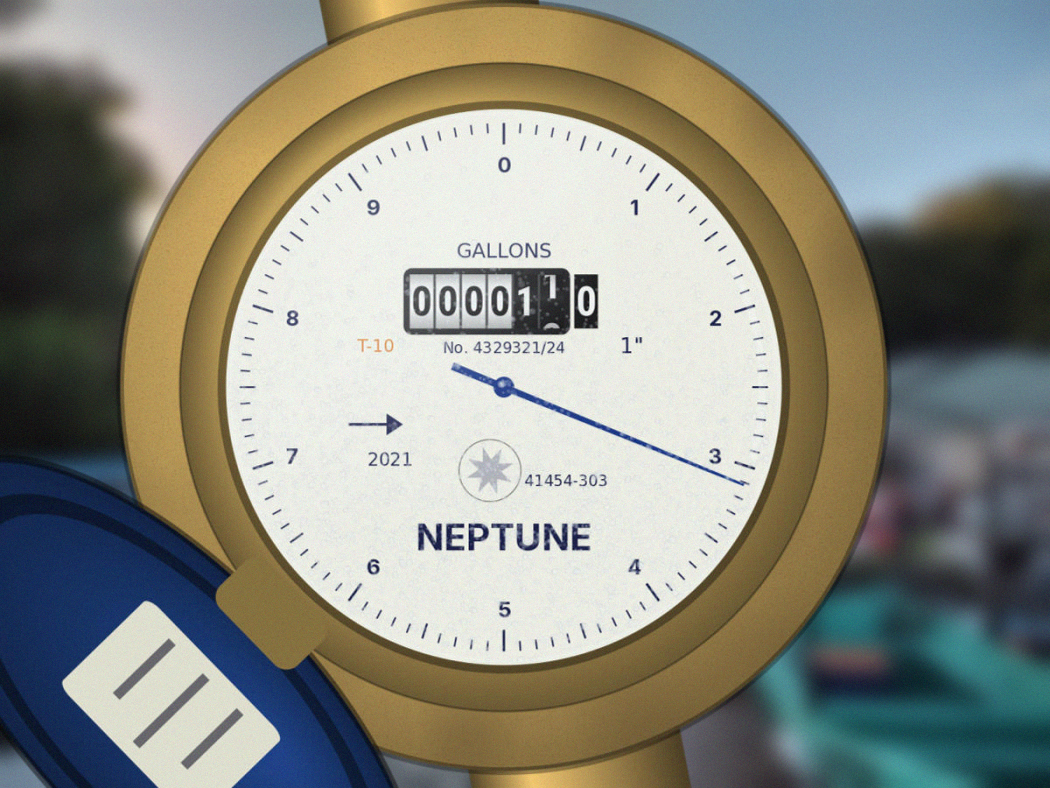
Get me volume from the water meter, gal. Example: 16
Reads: 113.1
